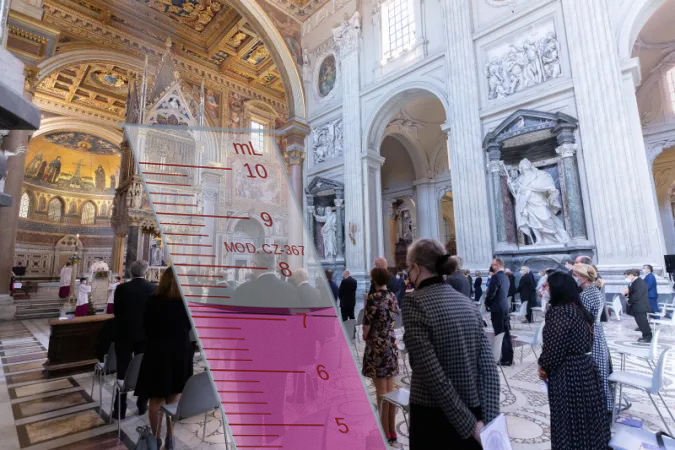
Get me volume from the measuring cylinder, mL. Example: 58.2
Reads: 7.1
